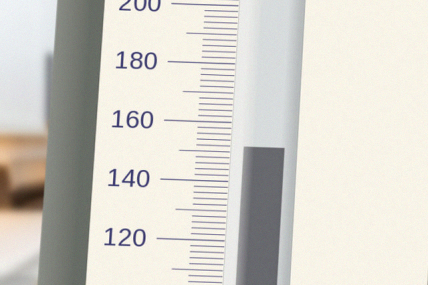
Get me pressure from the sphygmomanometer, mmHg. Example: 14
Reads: 152
